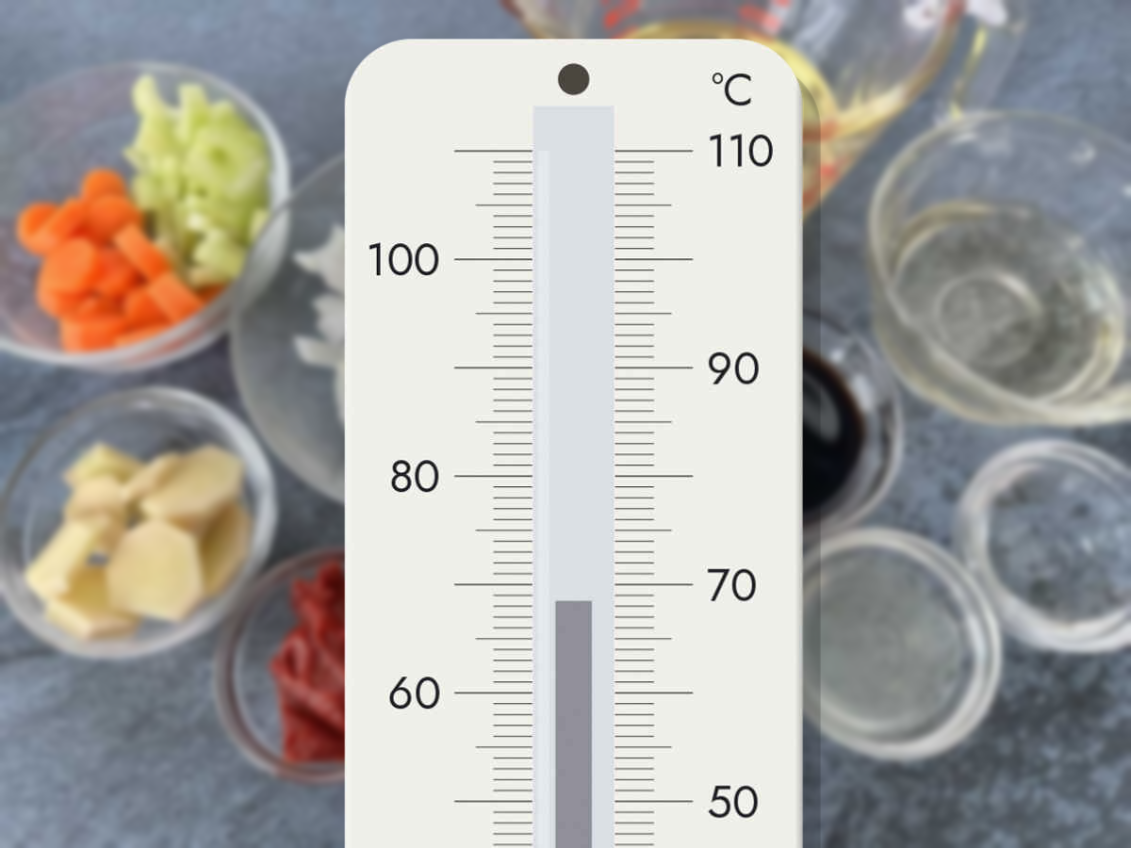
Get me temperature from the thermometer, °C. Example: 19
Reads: 68.5
